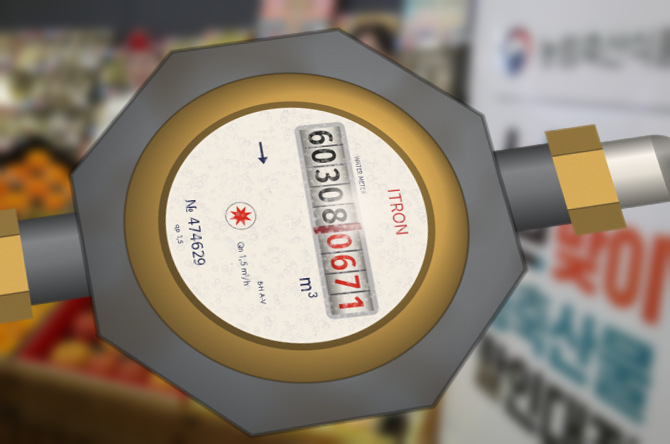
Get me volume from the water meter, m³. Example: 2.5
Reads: 60308.0671
